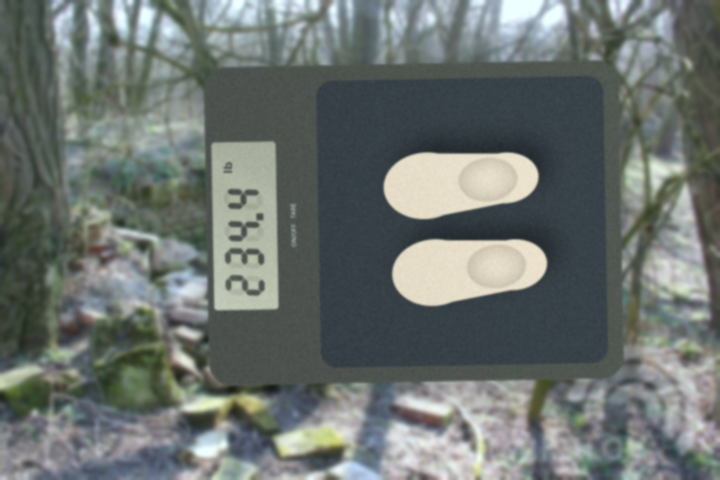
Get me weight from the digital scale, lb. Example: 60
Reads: 234.4
